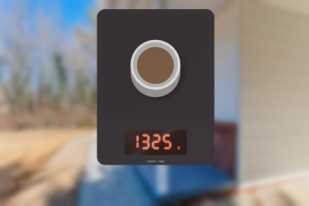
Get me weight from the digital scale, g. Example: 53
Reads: 1325
